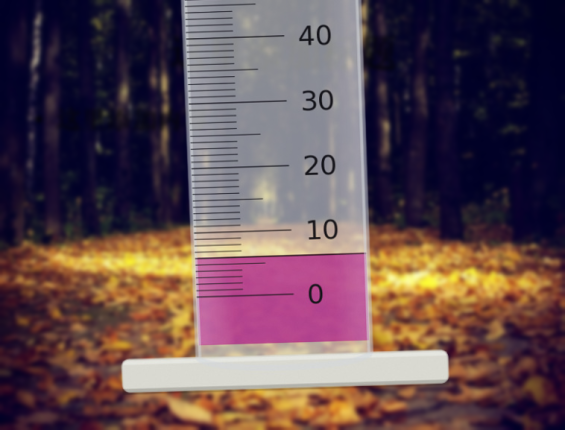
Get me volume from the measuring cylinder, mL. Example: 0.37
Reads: 6
